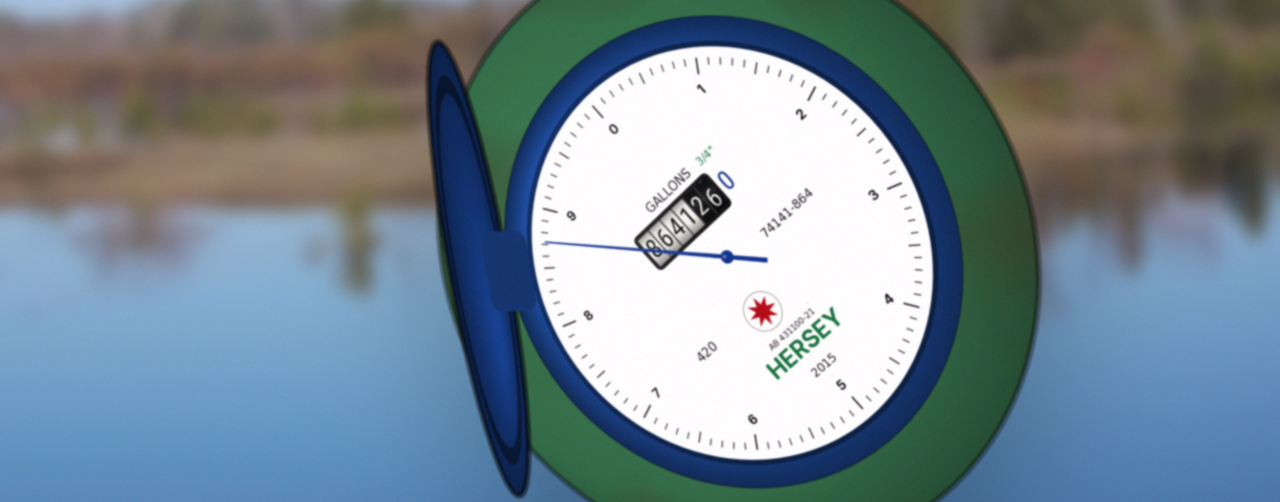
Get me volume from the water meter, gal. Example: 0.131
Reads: 8641258.7
